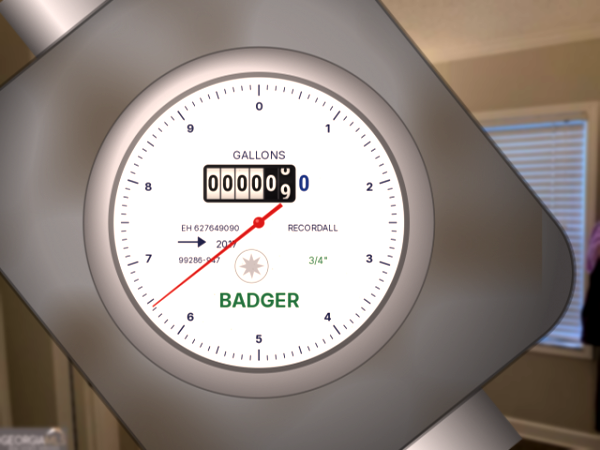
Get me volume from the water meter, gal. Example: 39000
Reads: 86.4
